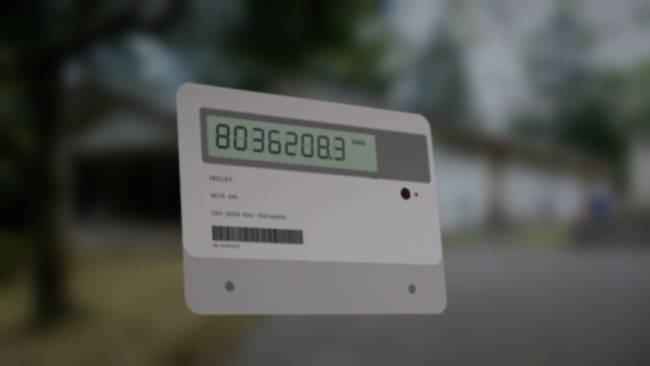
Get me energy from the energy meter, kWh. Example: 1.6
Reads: 8036208.3
